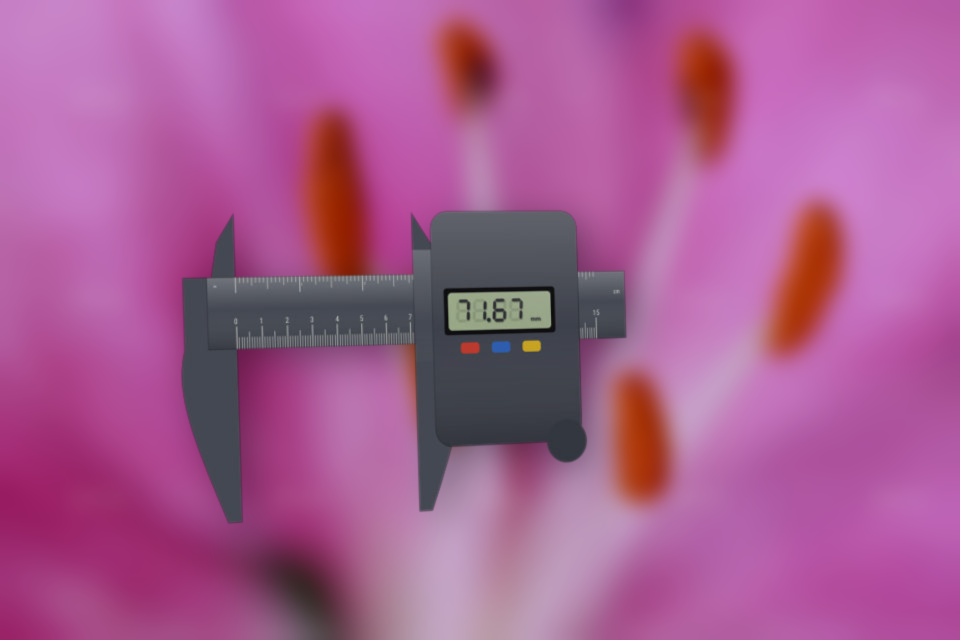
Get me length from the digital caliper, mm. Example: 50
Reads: 71.67
